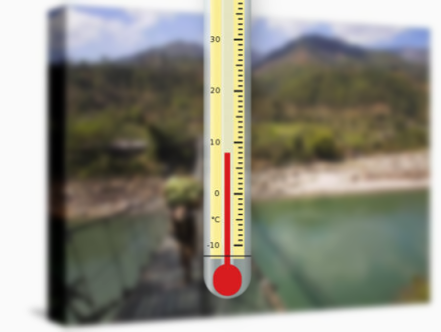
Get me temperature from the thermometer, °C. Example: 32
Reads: 8
